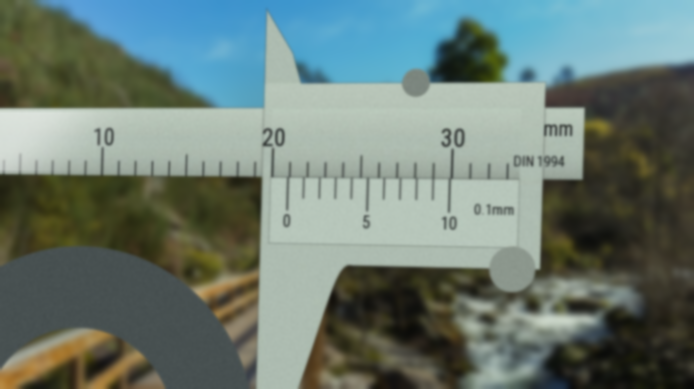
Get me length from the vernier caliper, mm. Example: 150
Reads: 20.9
